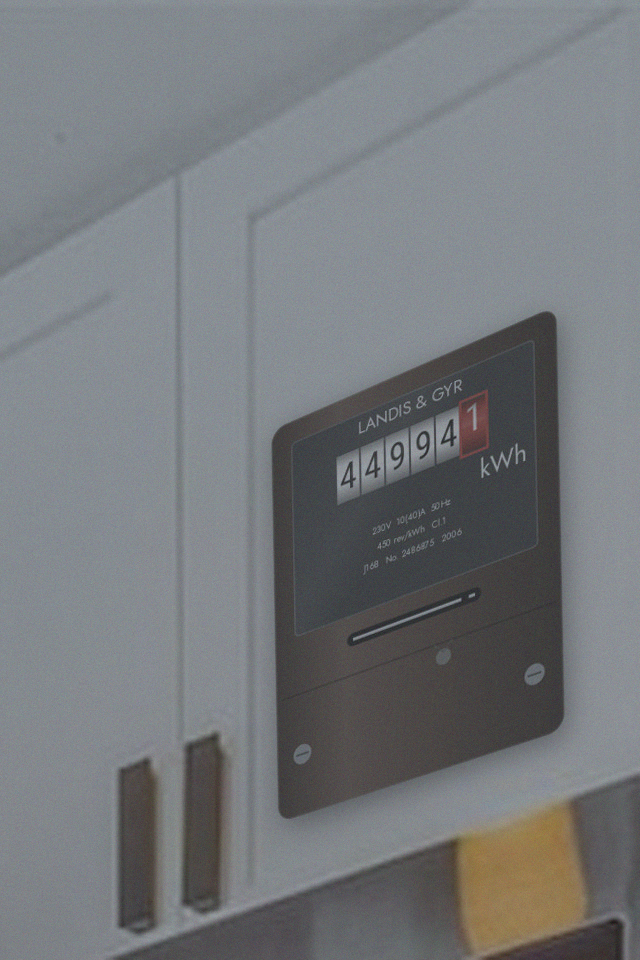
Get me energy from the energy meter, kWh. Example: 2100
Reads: 44994.1
